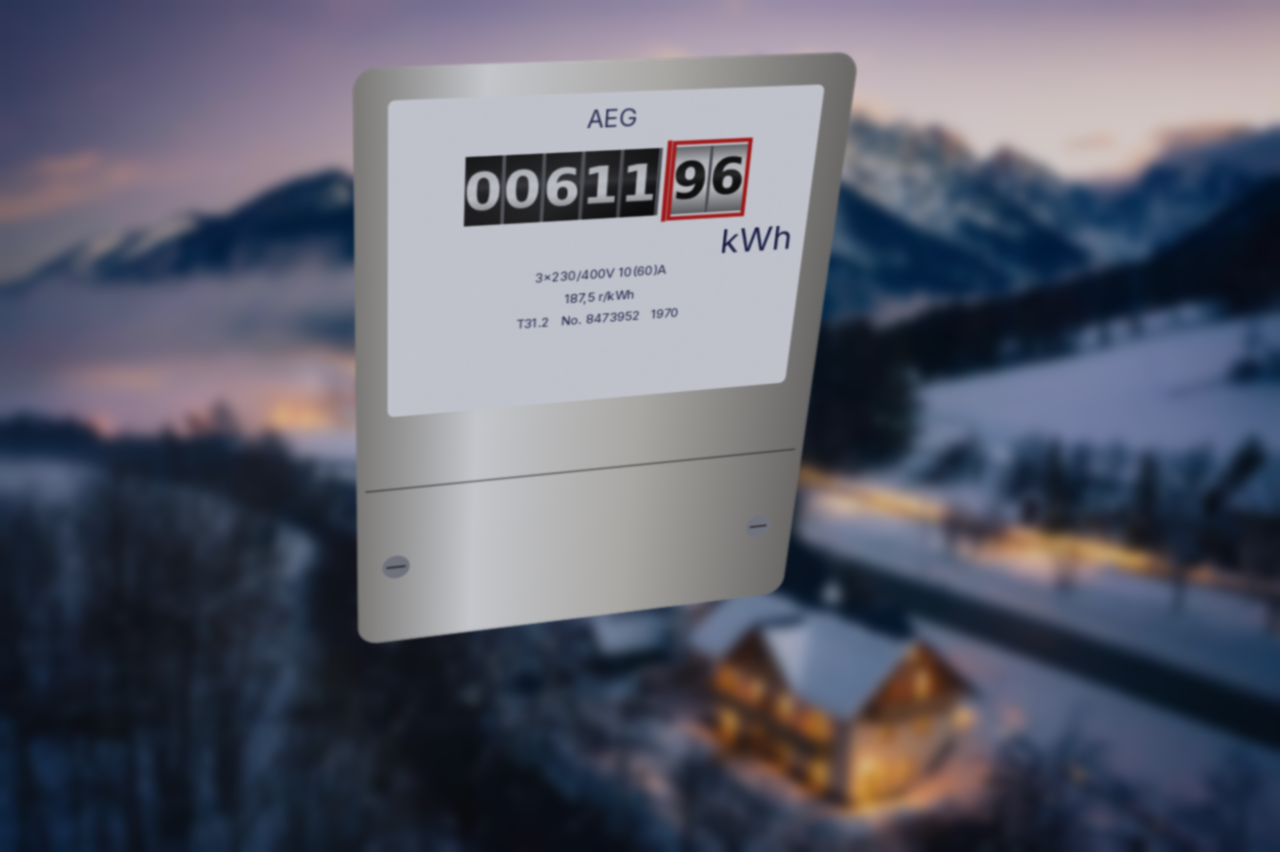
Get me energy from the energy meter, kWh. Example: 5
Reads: 611.96
